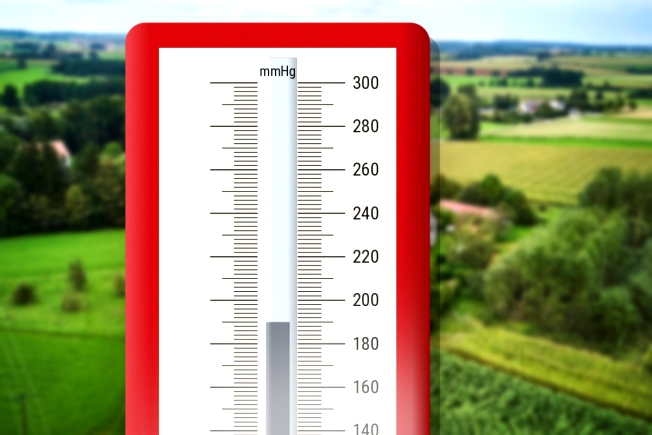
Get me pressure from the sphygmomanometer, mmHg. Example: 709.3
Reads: 190
